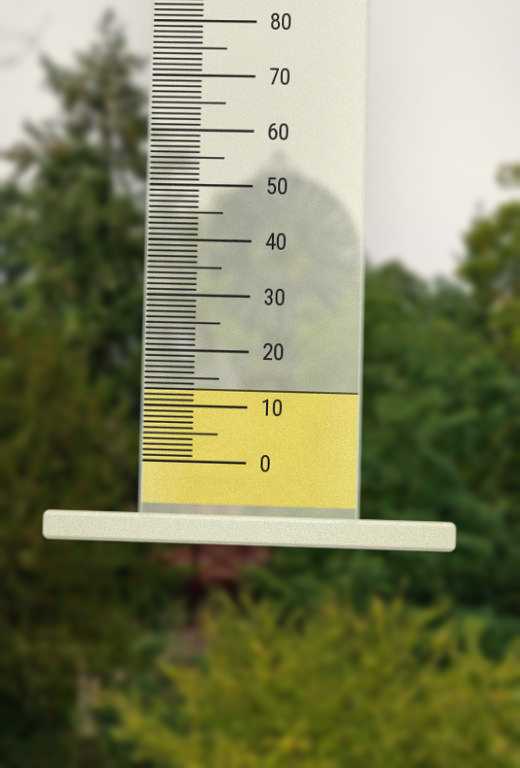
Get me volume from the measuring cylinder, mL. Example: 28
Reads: 13
